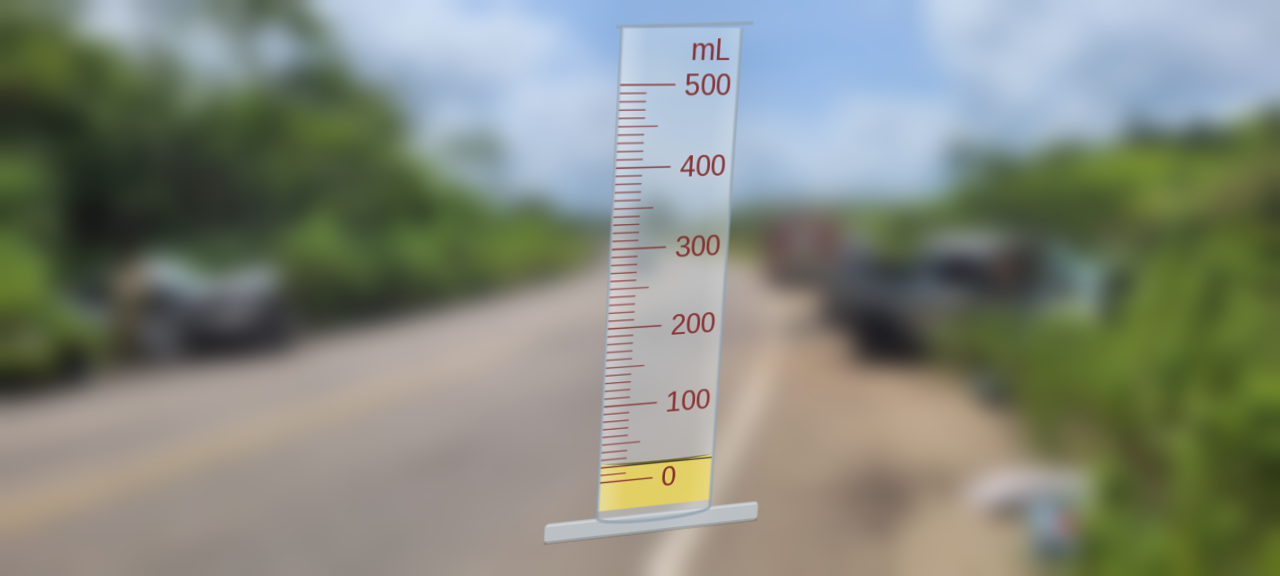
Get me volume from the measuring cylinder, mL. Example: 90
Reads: 20
